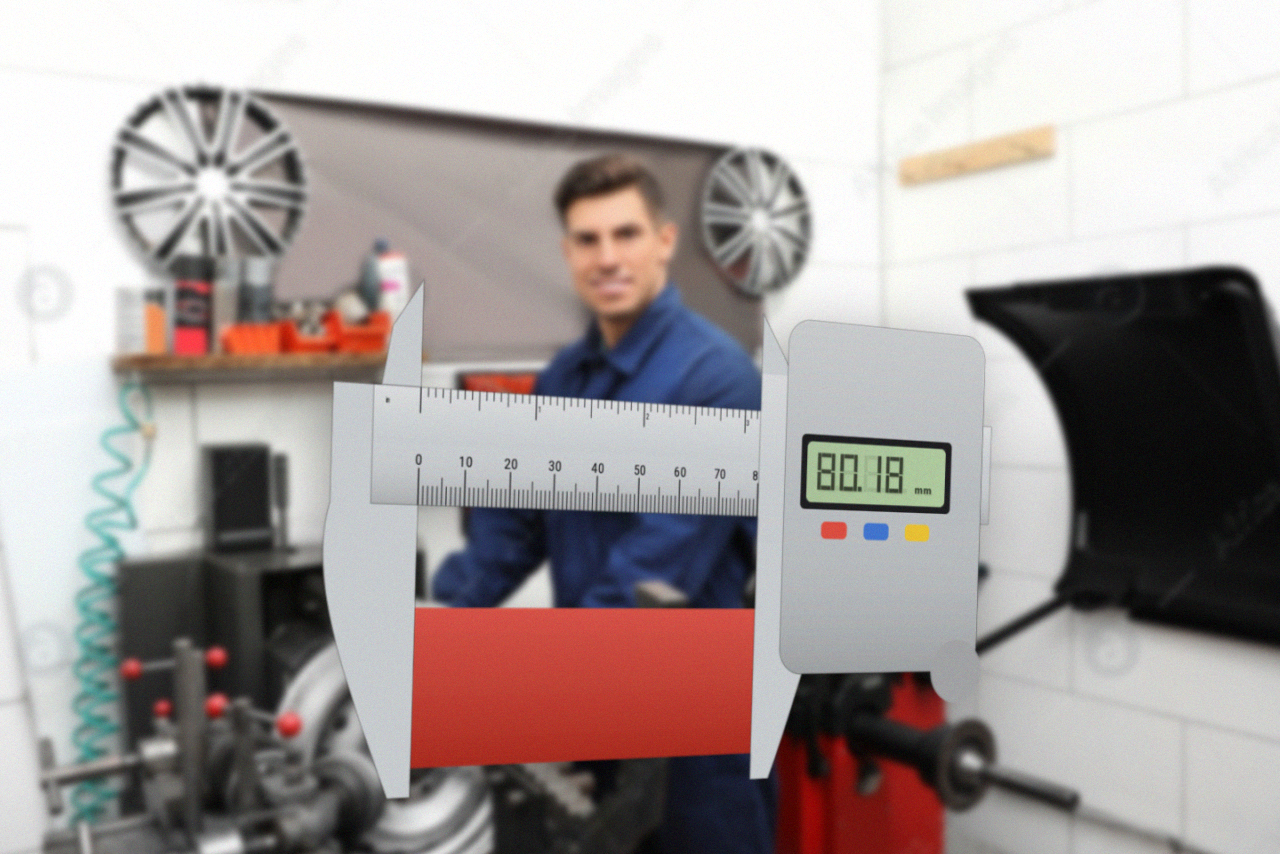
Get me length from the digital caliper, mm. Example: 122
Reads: 80.18
